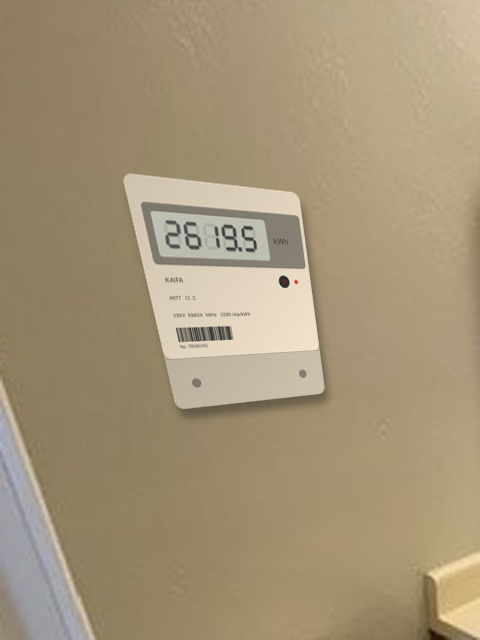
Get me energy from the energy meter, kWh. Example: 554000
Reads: 2619.5
